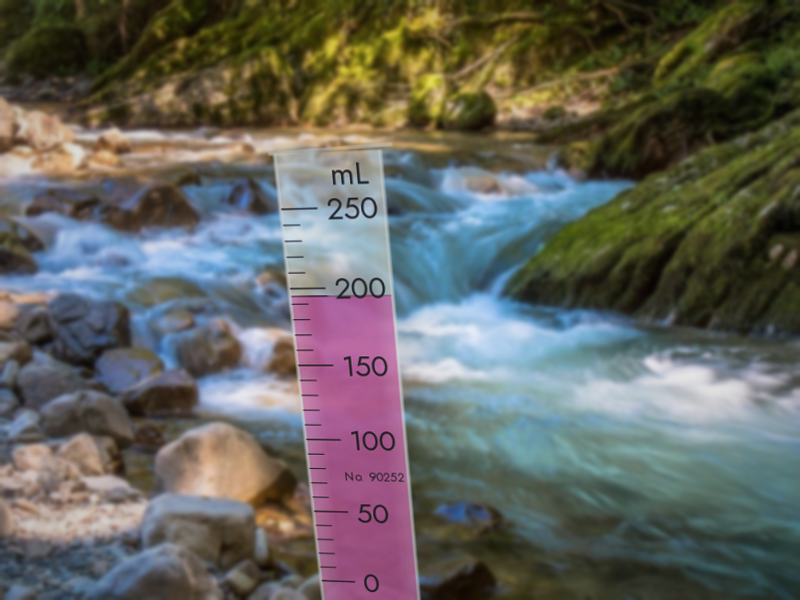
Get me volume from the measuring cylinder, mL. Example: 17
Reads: 195
